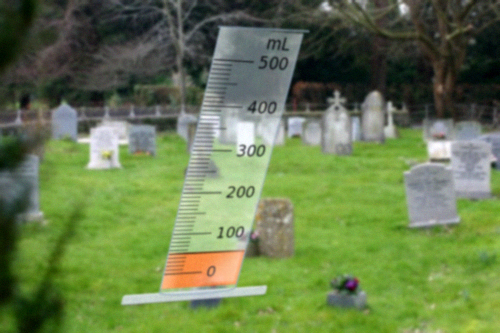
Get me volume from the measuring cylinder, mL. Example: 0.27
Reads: 50
